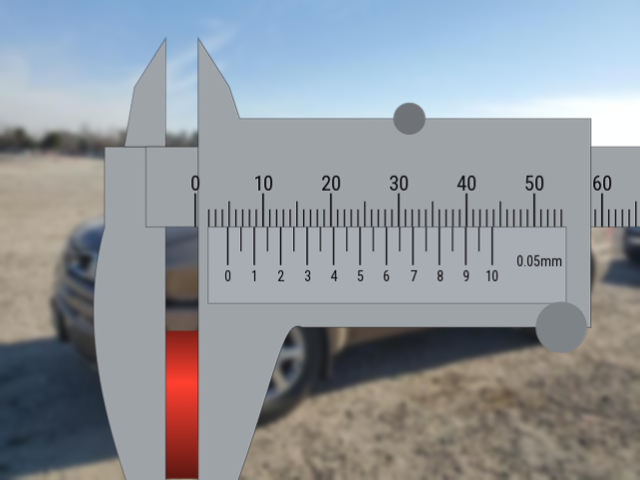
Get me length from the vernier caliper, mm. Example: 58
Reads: 4.8
